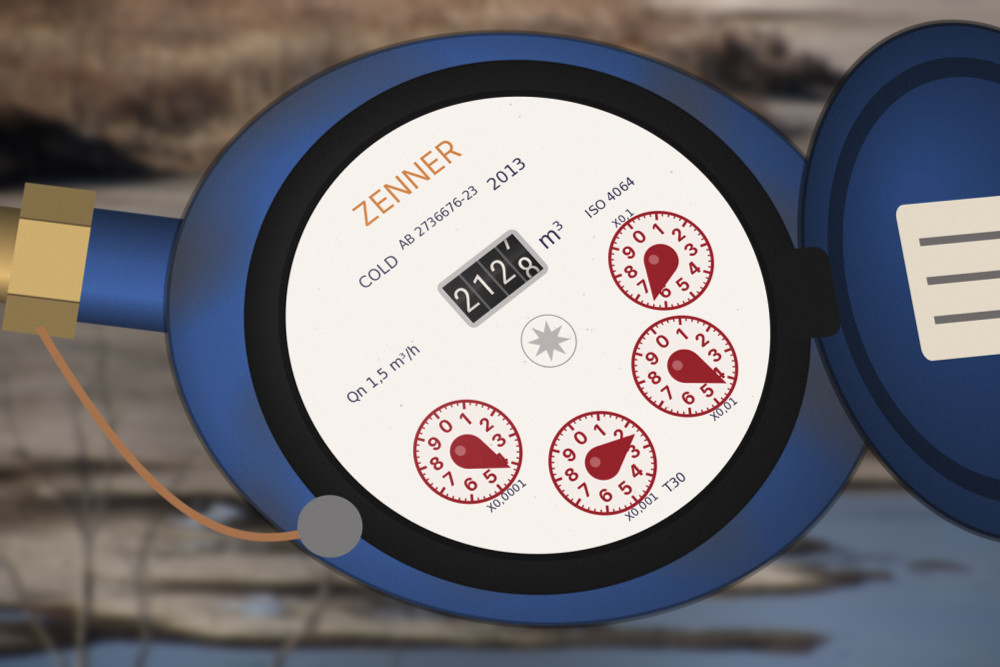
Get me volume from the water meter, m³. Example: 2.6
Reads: 2127.6424
